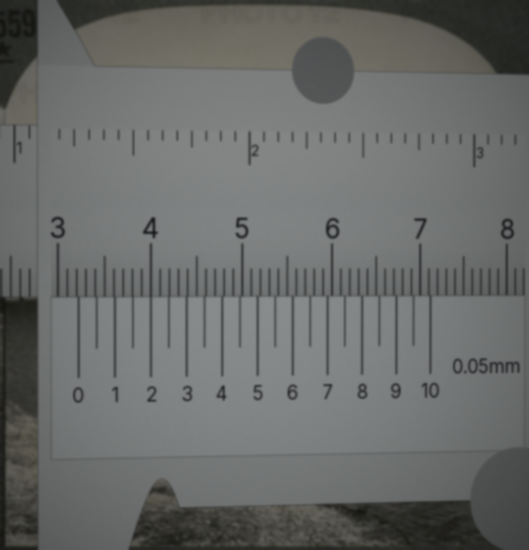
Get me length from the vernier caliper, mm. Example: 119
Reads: 32.2
